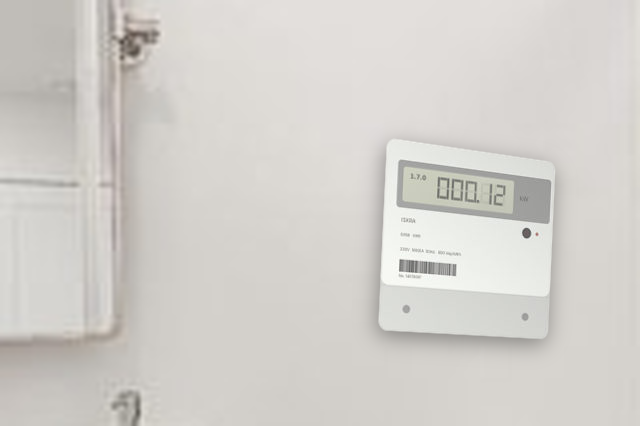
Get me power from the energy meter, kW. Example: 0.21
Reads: 0.12
